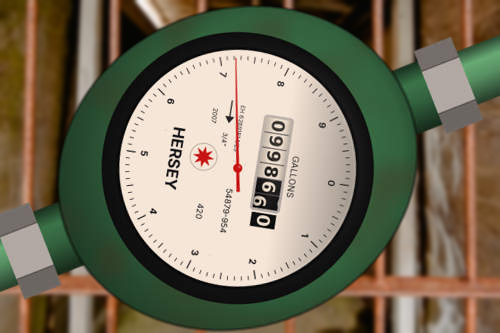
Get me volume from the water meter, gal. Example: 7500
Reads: 998657.2
